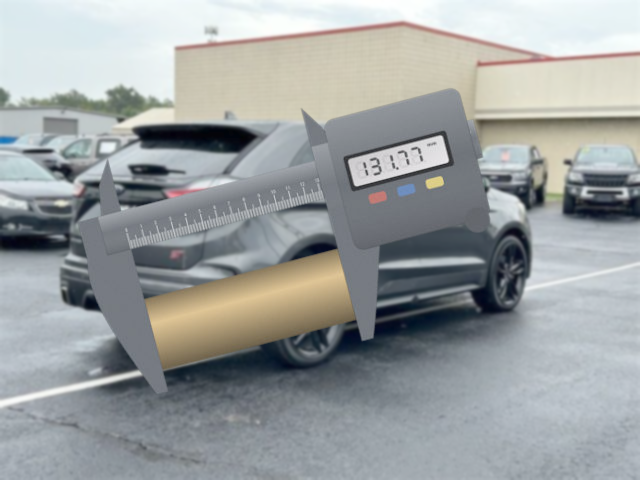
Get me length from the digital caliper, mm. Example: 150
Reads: 131.77
